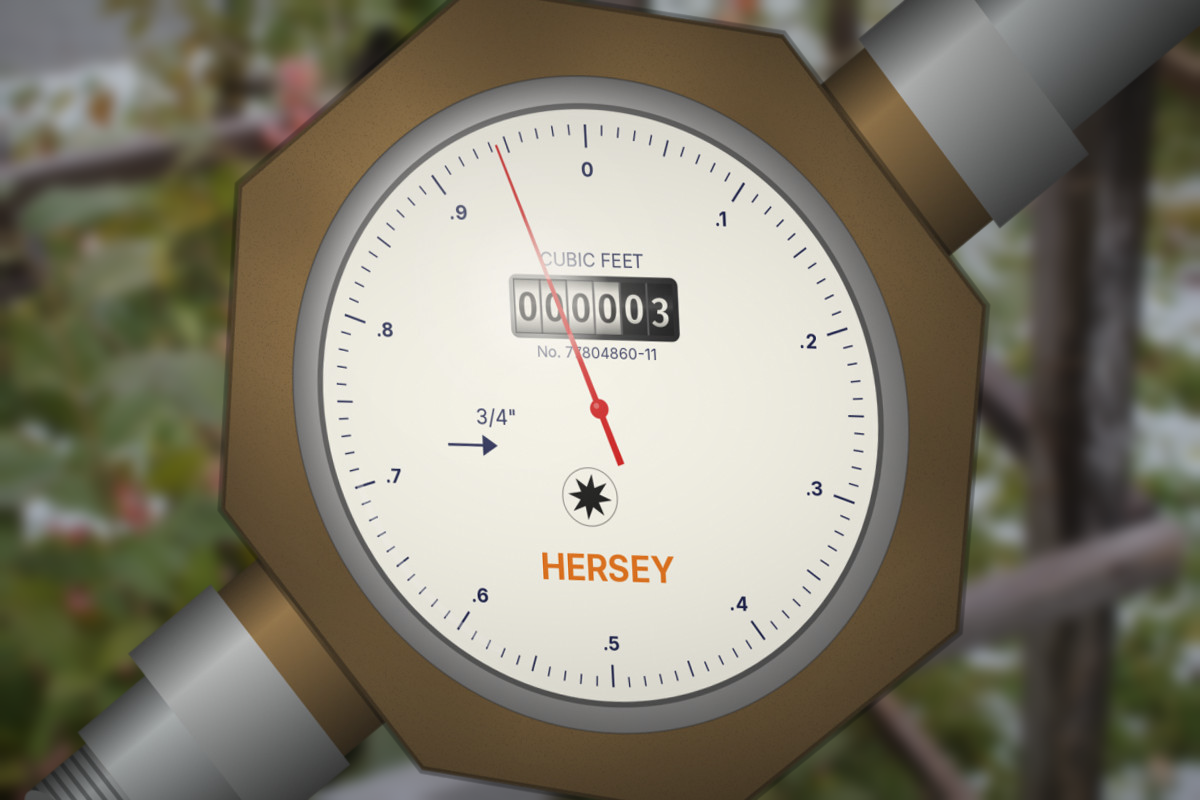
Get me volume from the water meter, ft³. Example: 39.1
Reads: 2.94
